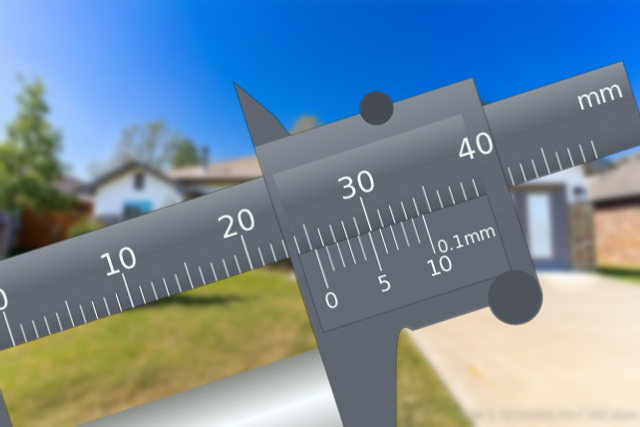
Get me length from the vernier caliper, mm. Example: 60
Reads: 25.3
